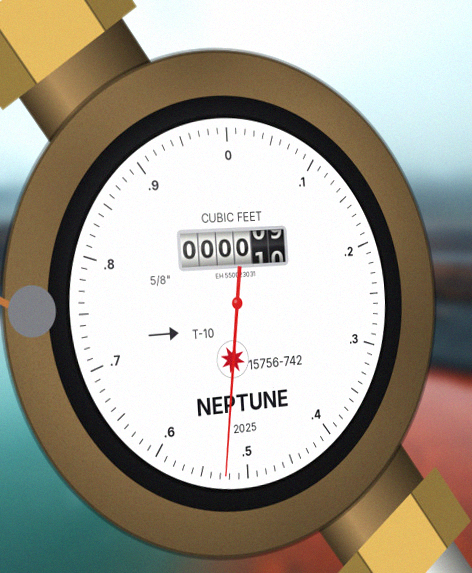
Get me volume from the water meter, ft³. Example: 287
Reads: 9.52
